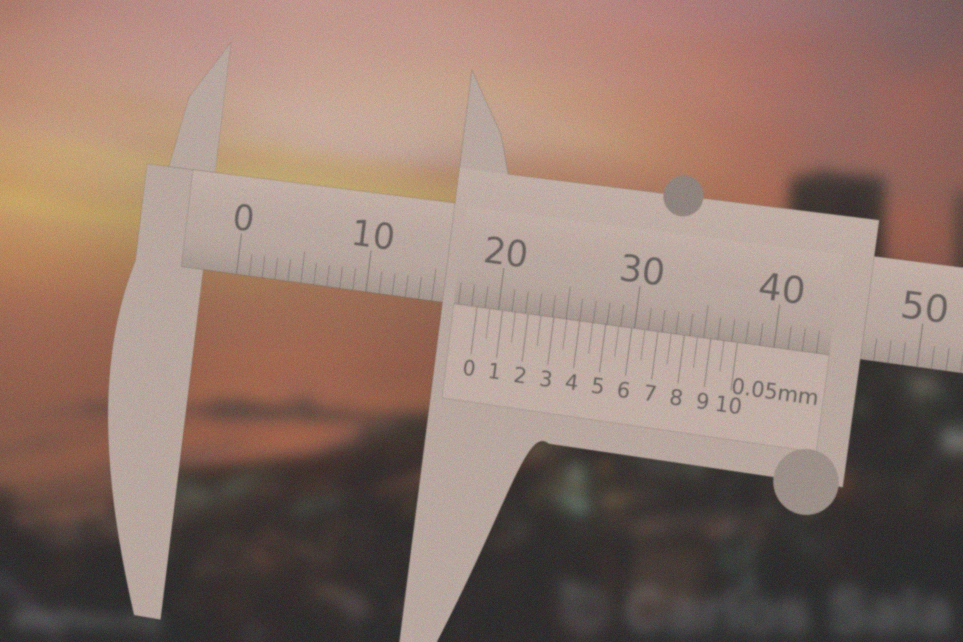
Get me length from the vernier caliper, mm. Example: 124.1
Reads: 18.4
